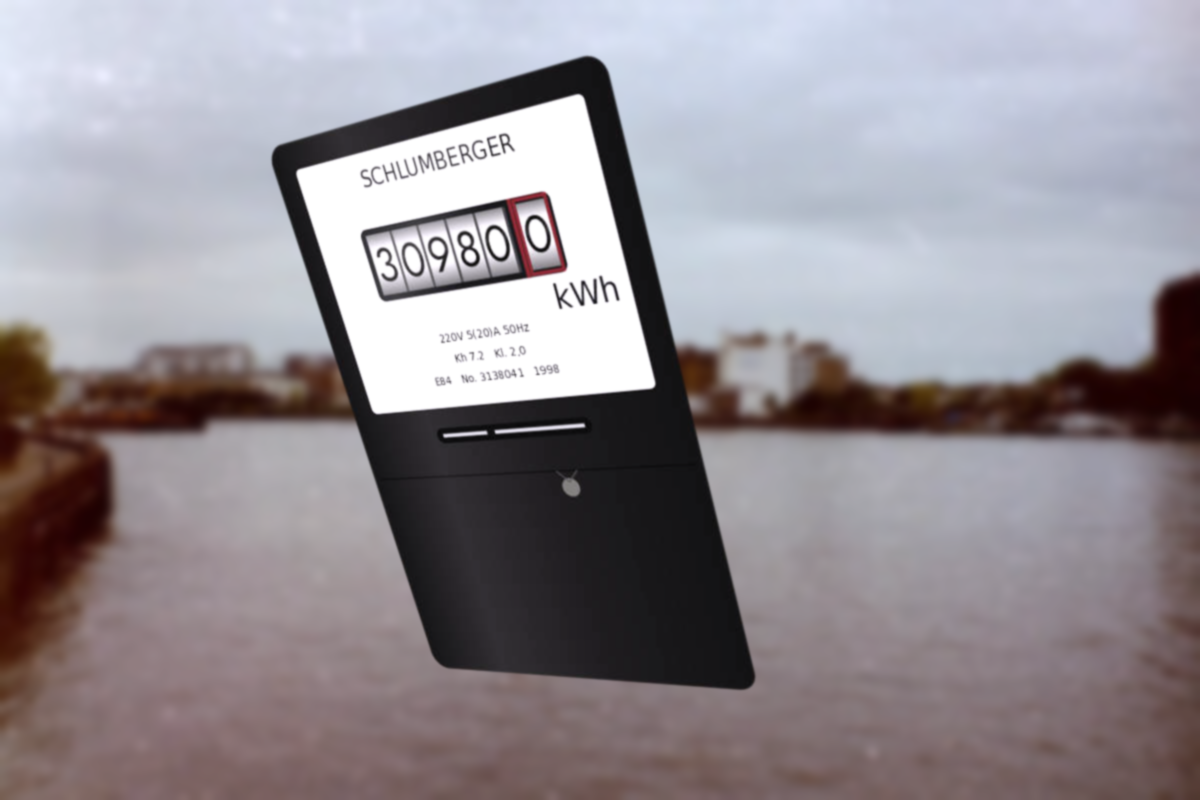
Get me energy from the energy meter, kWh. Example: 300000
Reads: 30980.0
